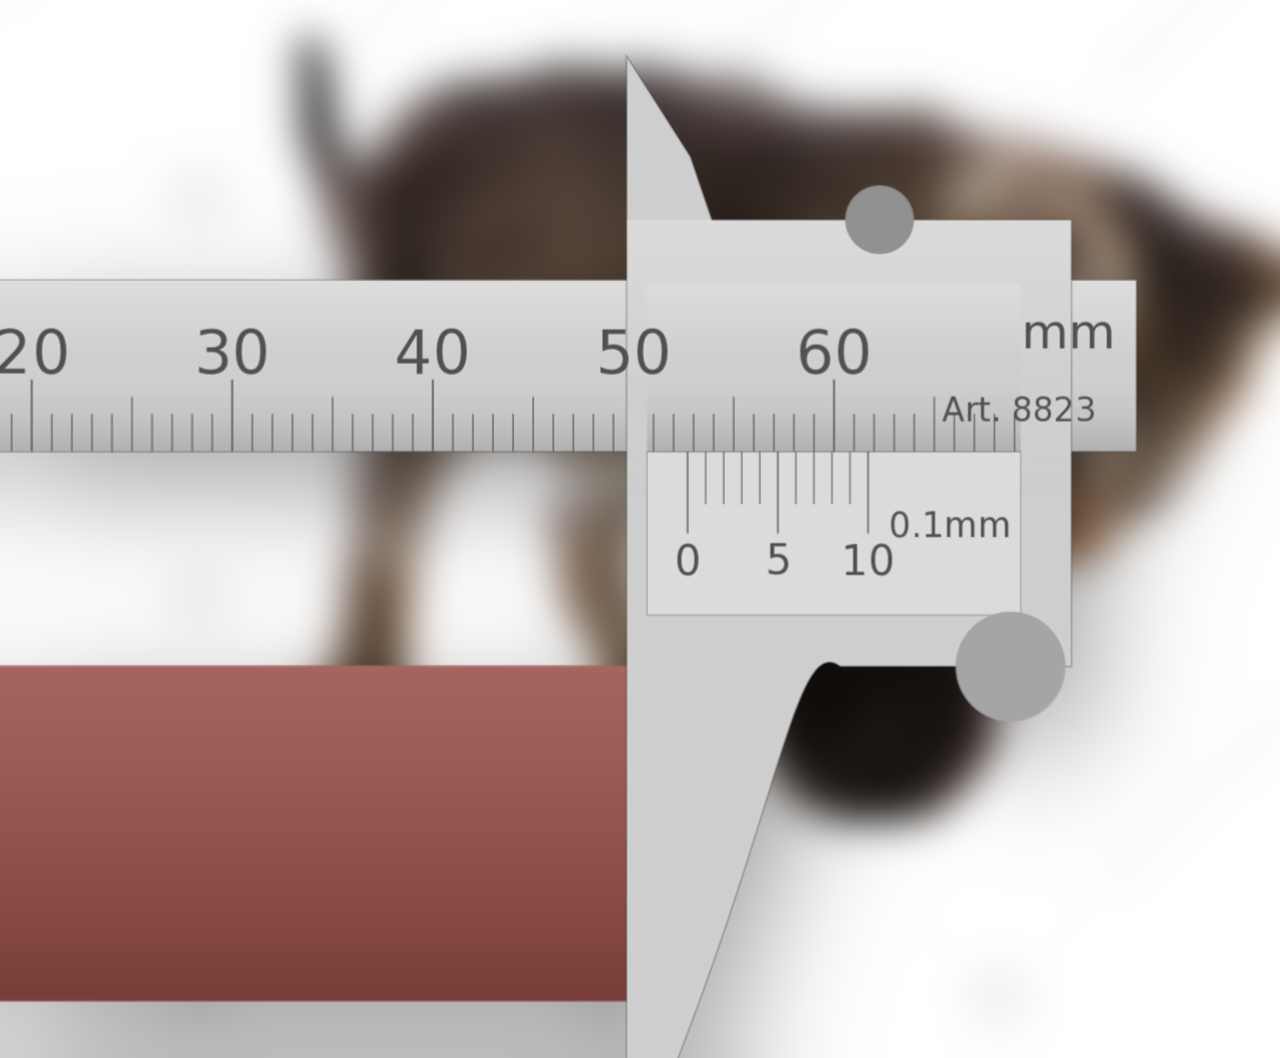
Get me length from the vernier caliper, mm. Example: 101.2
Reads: 52.7
